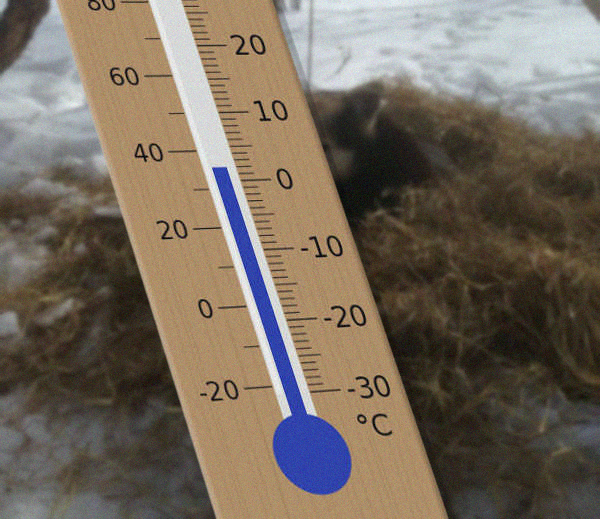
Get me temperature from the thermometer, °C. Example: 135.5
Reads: 2
